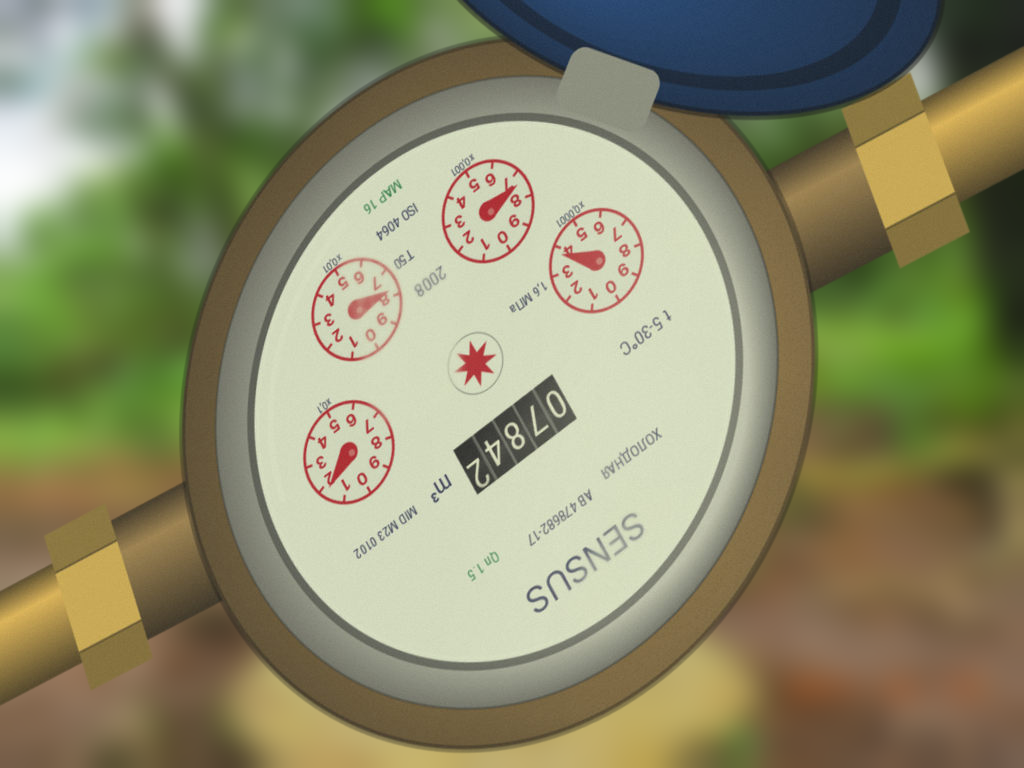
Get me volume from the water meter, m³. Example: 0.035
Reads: 7842.1773
